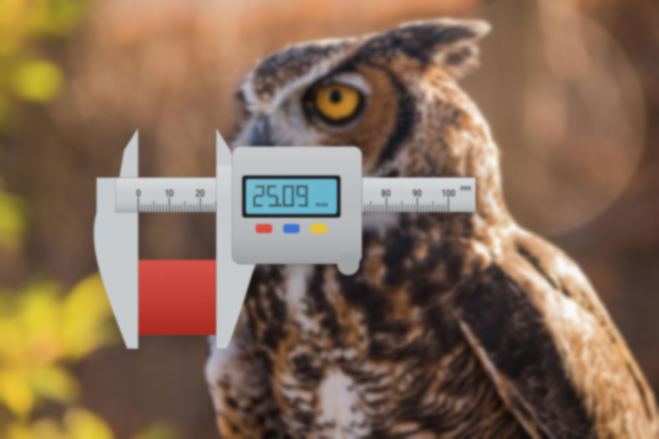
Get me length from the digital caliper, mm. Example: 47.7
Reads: 25.09
